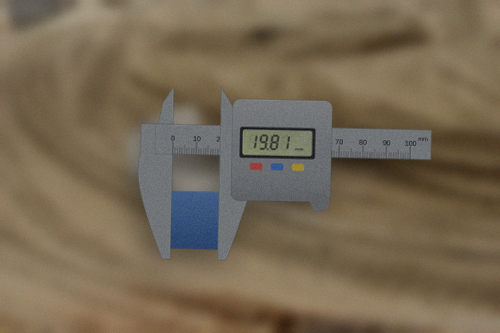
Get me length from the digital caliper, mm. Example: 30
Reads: 19.81
